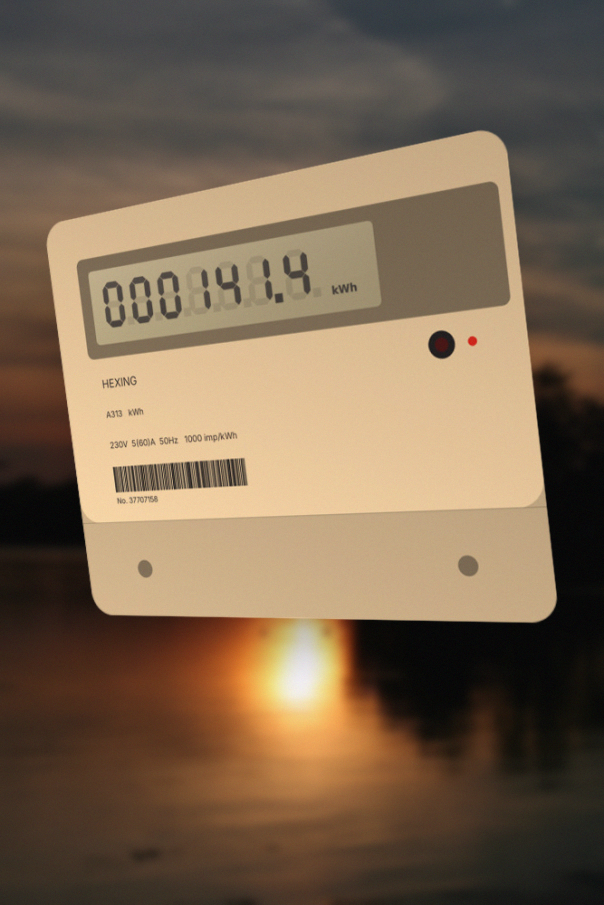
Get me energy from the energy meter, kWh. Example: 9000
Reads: 141.4
